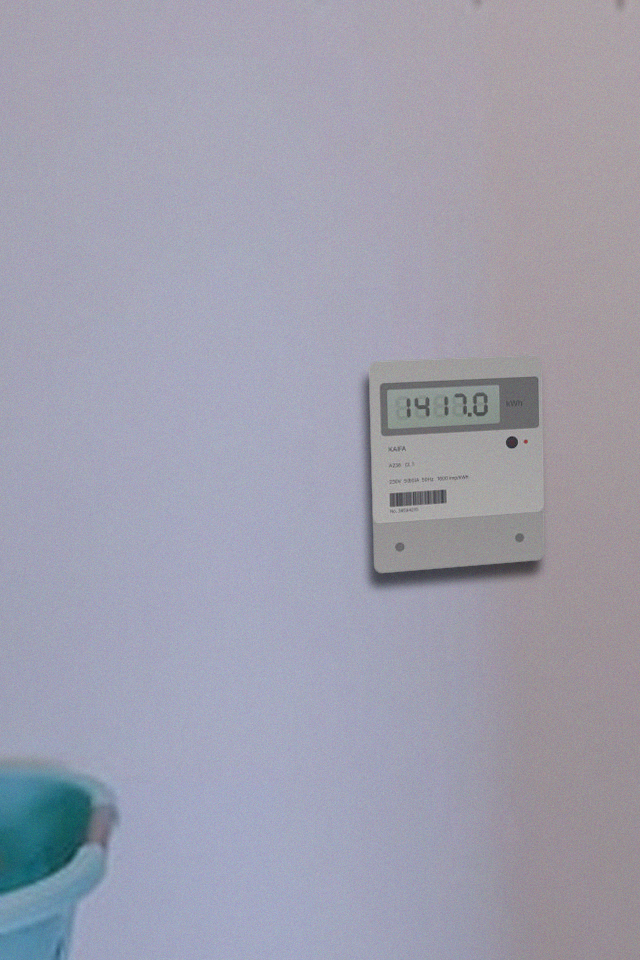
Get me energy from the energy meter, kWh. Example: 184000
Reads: 1417.0
